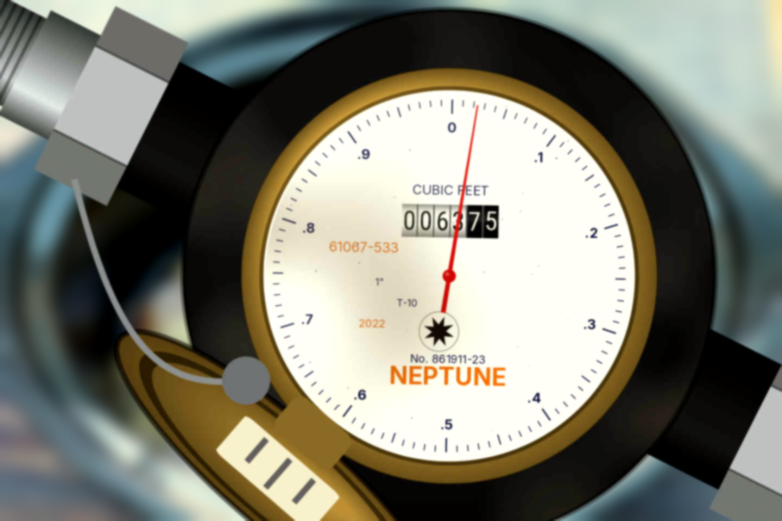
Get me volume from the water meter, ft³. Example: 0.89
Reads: 6375.02
